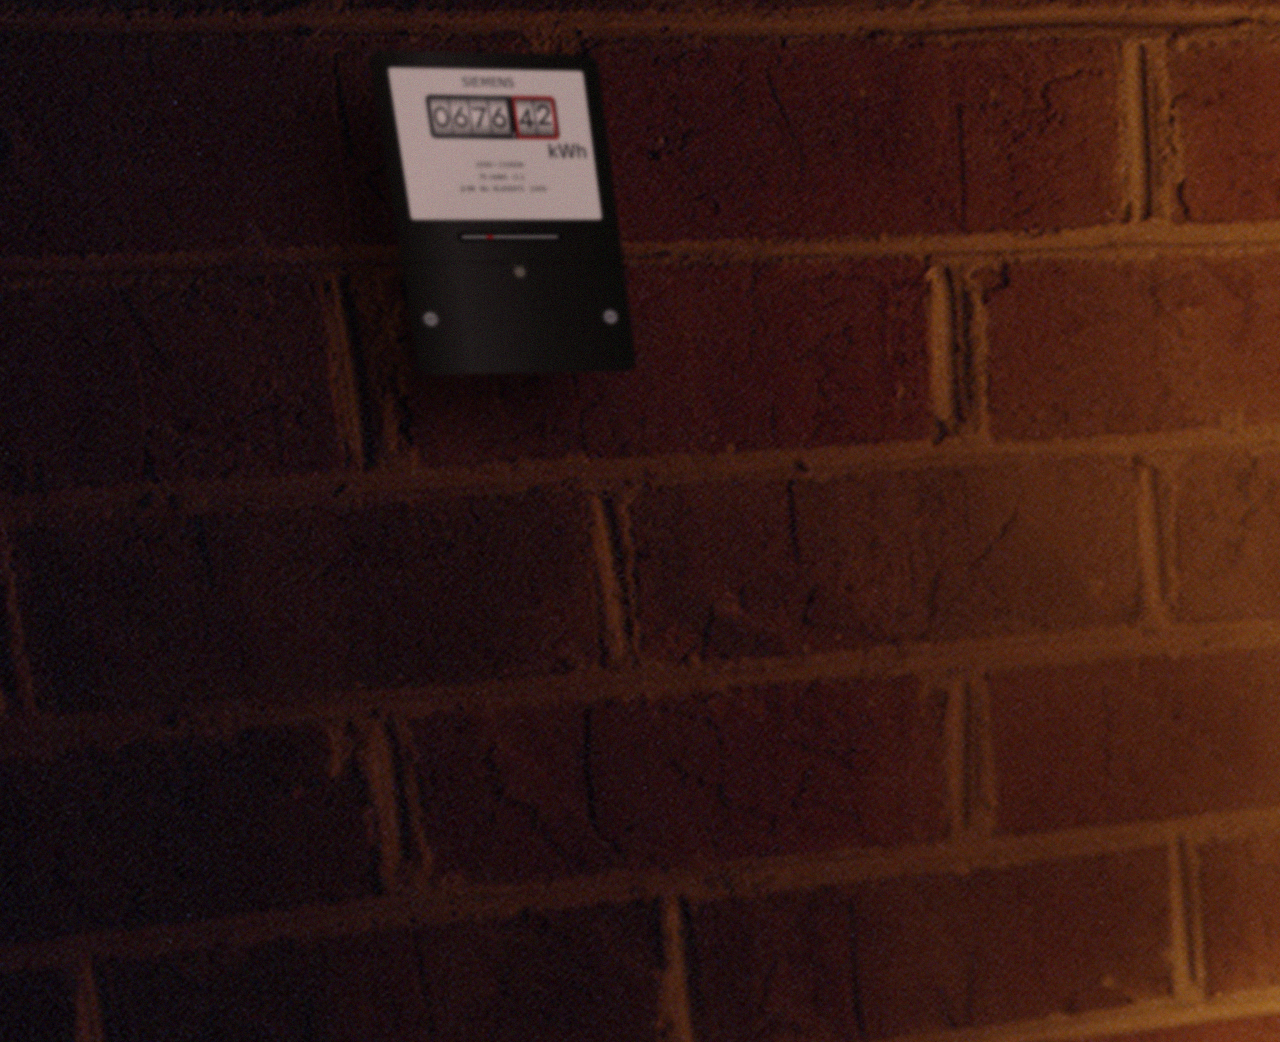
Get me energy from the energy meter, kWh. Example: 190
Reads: 676.42
